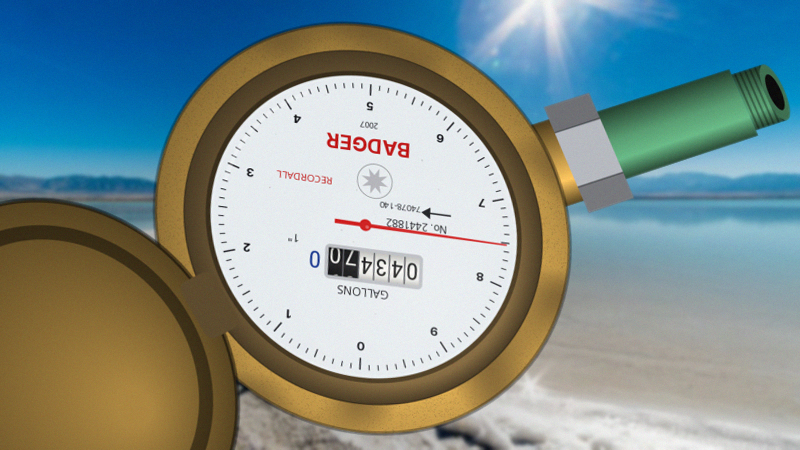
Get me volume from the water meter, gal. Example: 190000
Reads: 434697.5
